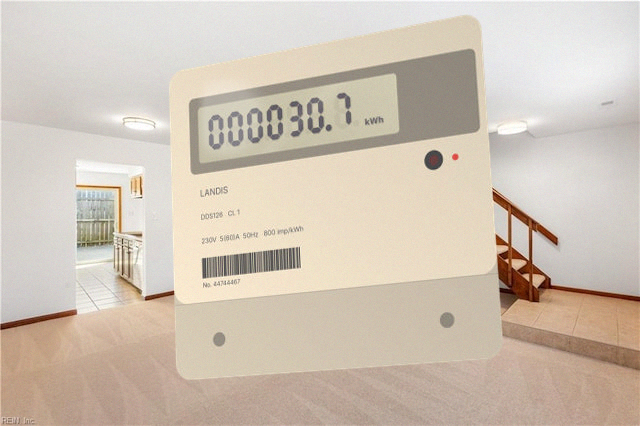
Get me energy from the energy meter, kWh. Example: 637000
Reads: 30.7
